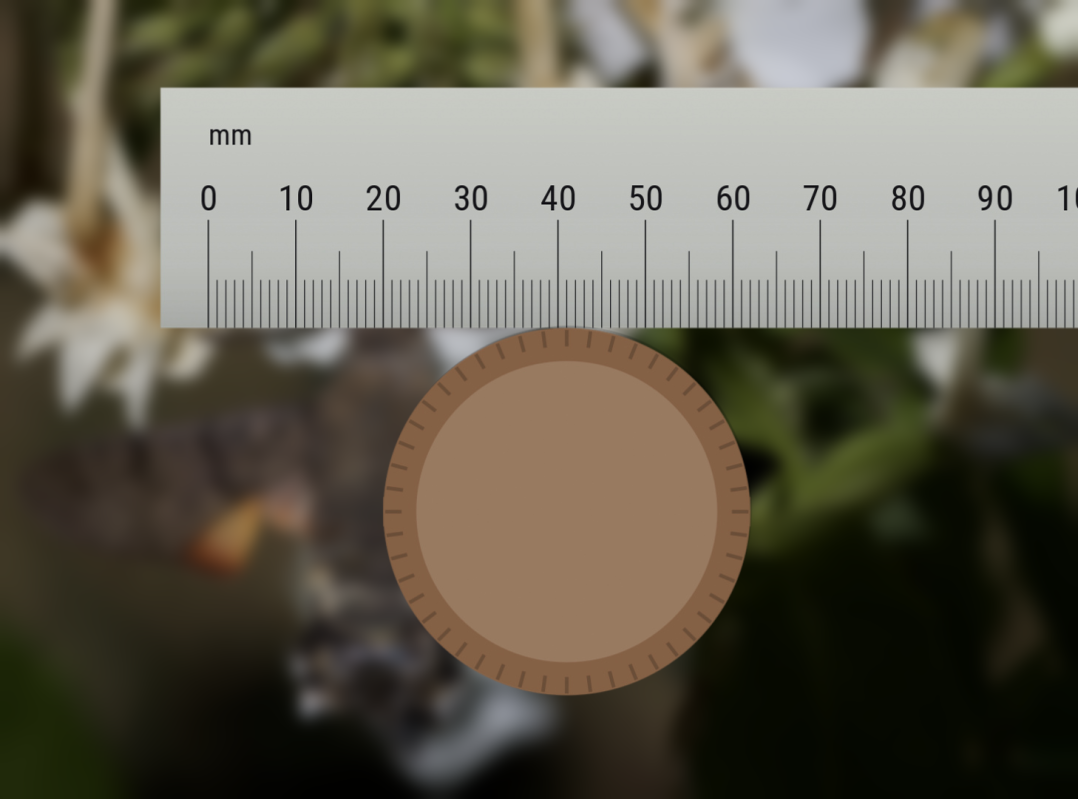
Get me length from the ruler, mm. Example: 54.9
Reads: 42
